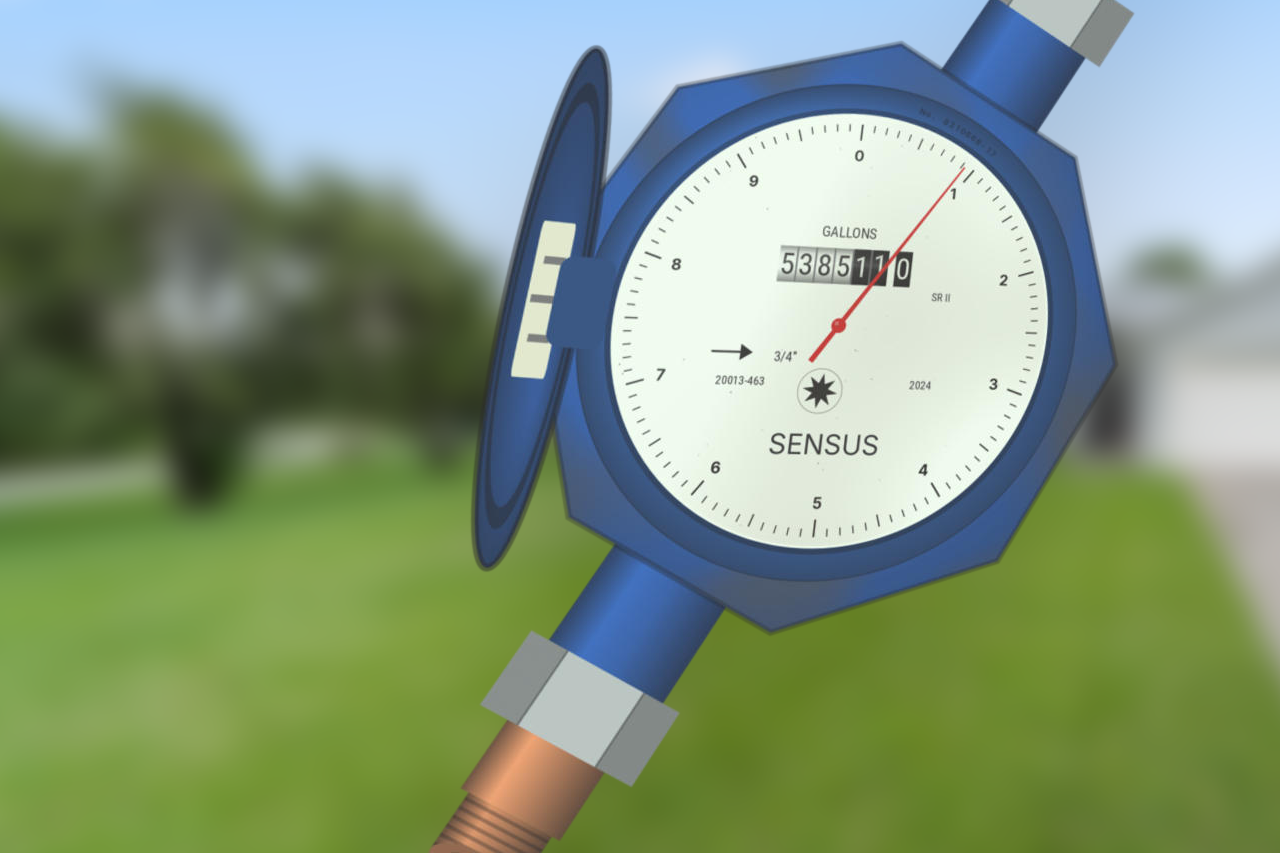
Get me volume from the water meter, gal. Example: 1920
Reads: 5385110.9
